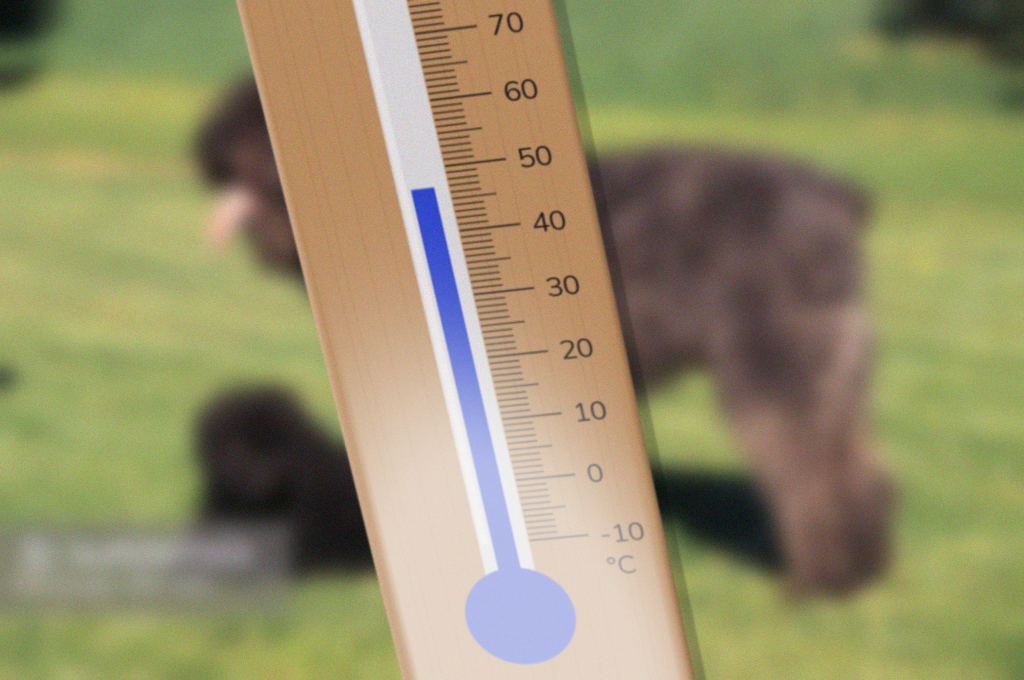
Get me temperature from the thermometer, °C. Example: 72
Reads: 47
